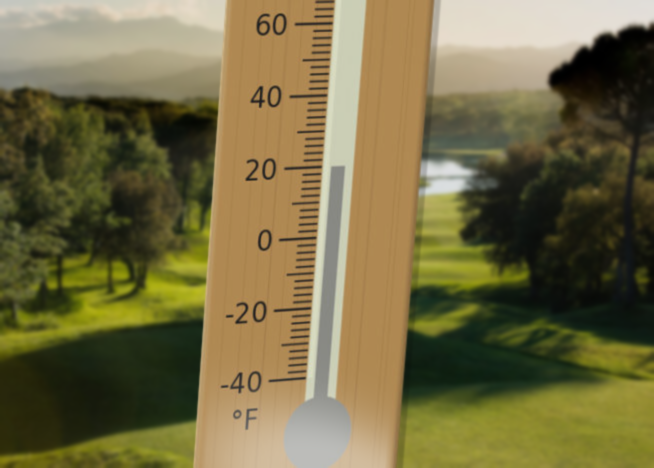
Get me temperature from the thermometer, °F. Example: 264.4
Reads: 20
